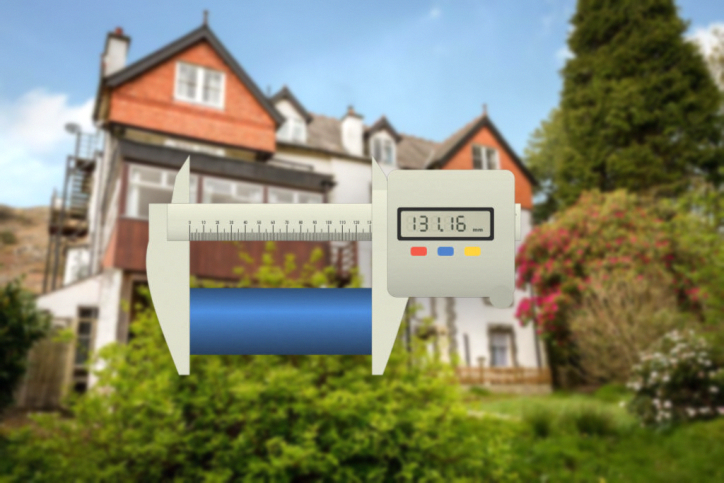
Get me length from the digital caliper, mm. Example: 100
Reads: 131.16
